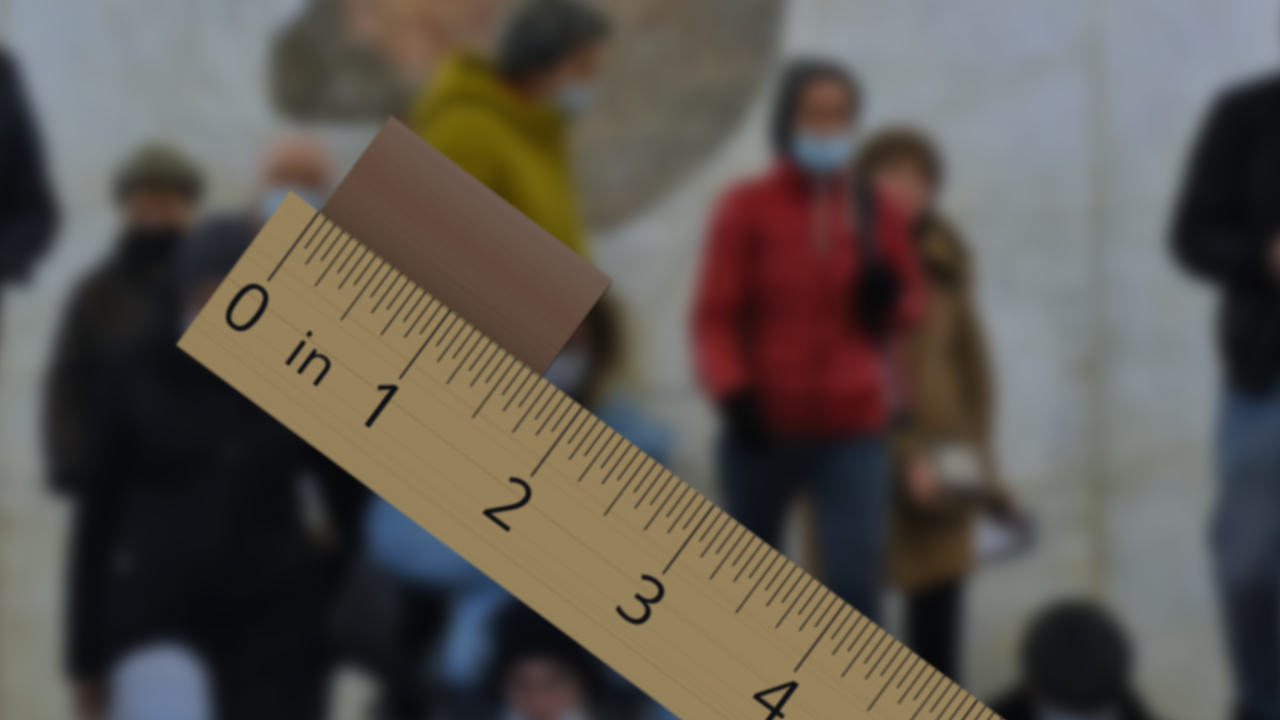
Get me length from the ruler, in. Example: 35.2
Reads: 1.6875
